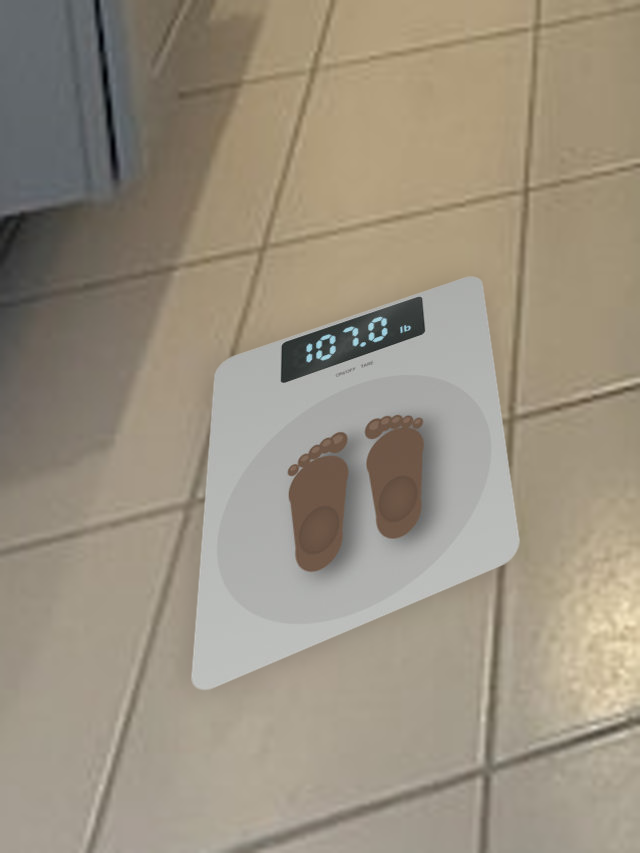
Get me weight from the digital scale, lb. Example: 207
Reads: 107.0
